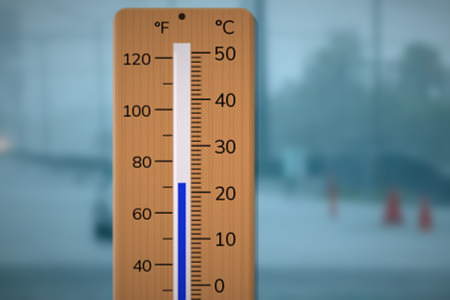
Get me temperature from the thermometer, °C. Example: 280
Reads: 22
